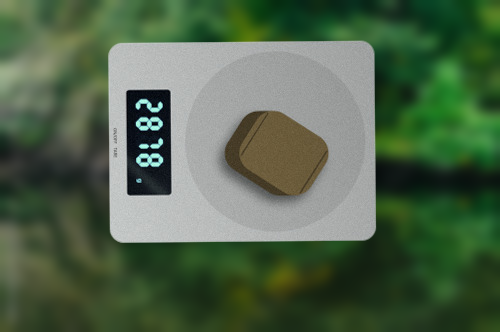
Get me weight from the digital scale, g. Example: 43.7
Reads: 2878
